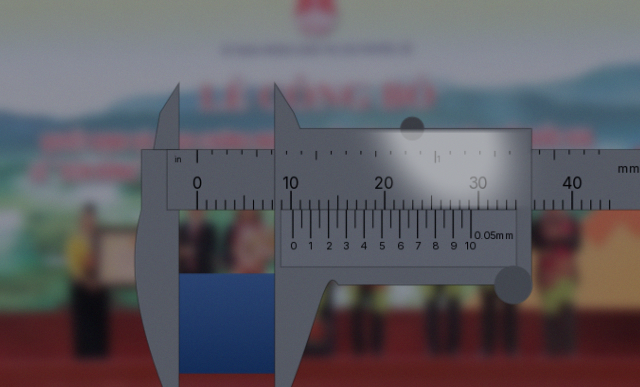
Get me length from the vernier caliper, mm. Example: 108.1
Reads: 10.2
